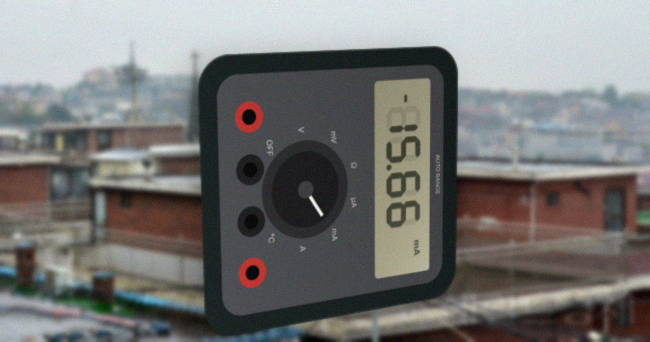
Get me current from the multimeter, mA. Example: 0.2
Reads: -15.66
